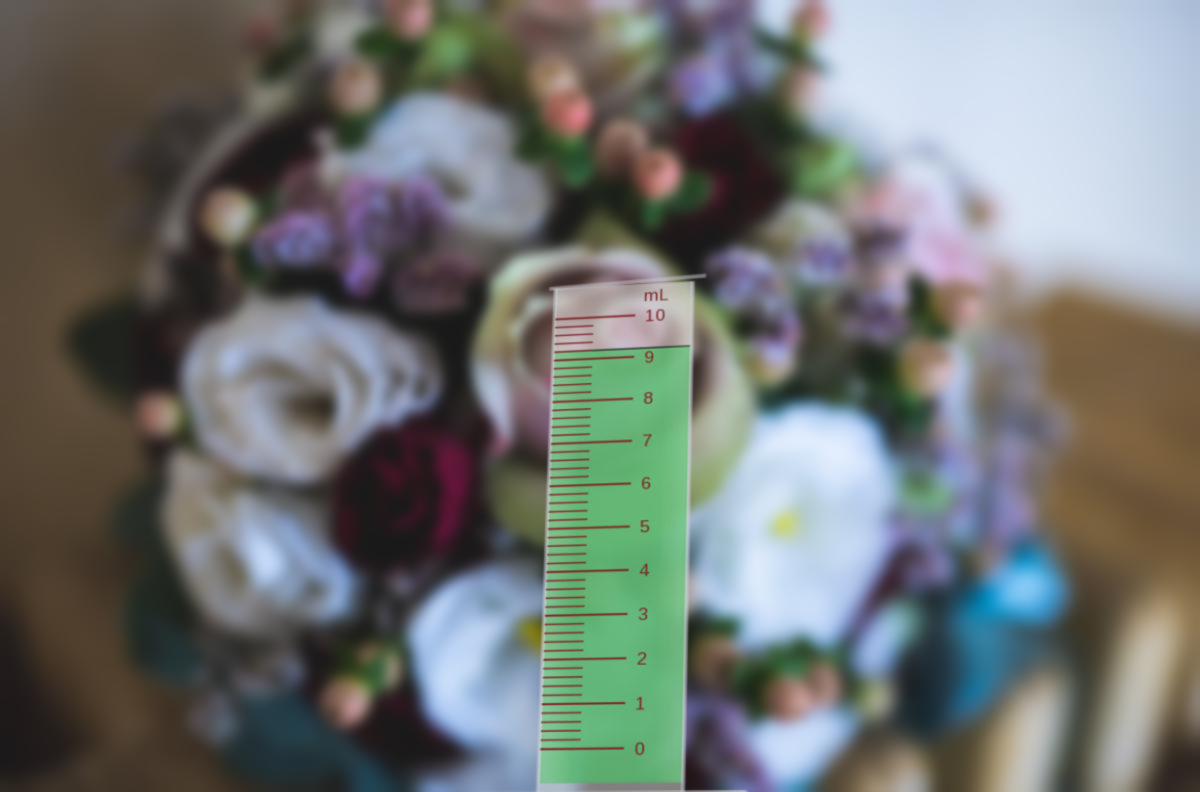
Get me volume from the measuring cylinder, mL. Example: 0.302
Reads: 9.2
